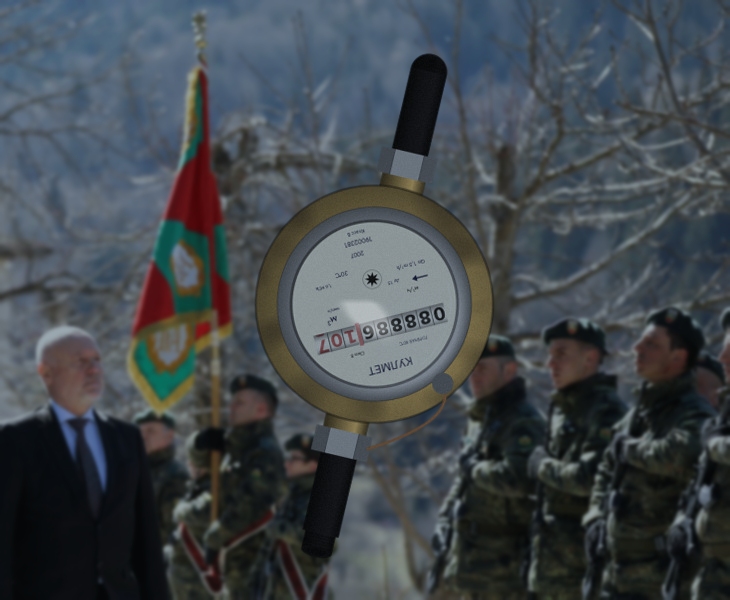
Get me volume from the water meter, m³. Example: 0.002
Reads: 88886.107
